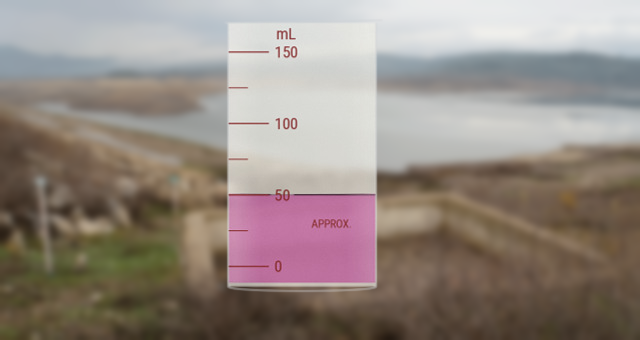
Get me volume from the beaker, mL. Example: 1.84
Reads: 50
